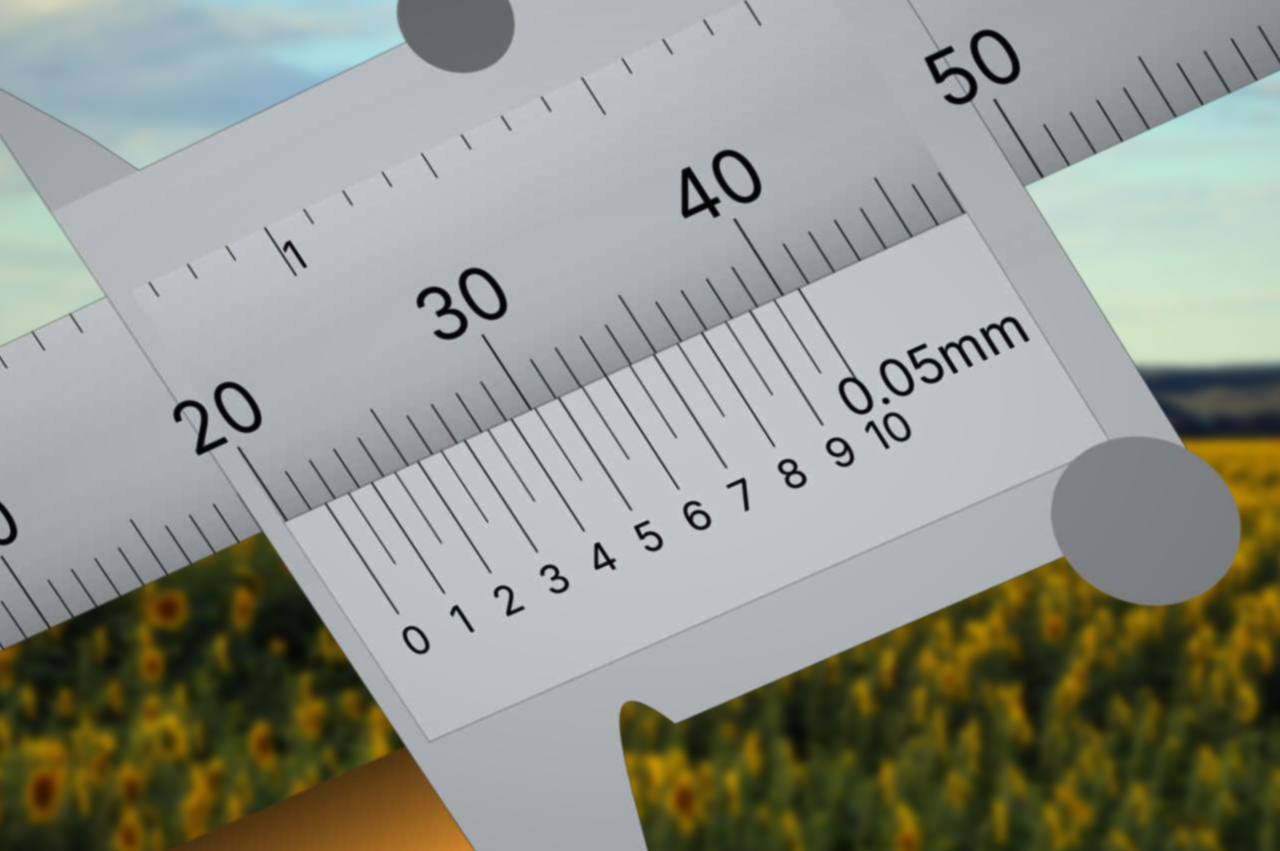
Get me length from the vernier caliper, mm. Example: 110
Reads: 21.6
